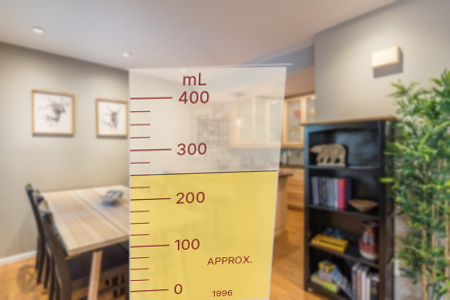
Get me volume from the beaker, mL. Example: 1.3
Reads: 250
